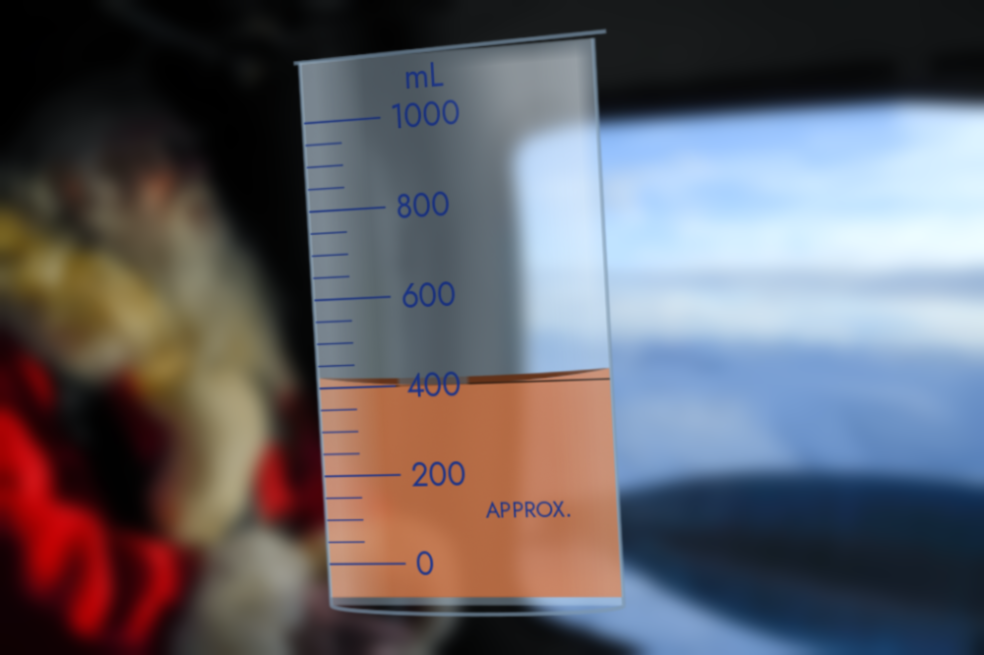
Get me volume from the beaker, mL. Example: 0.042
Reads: 400
